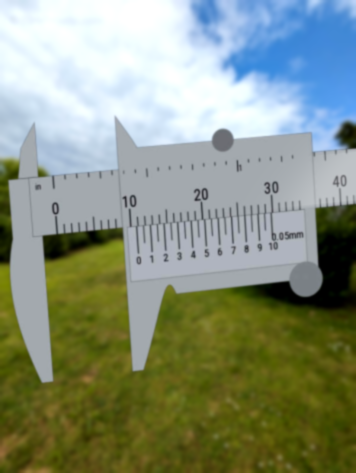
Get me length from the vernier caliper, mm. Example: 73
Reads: 10.8
